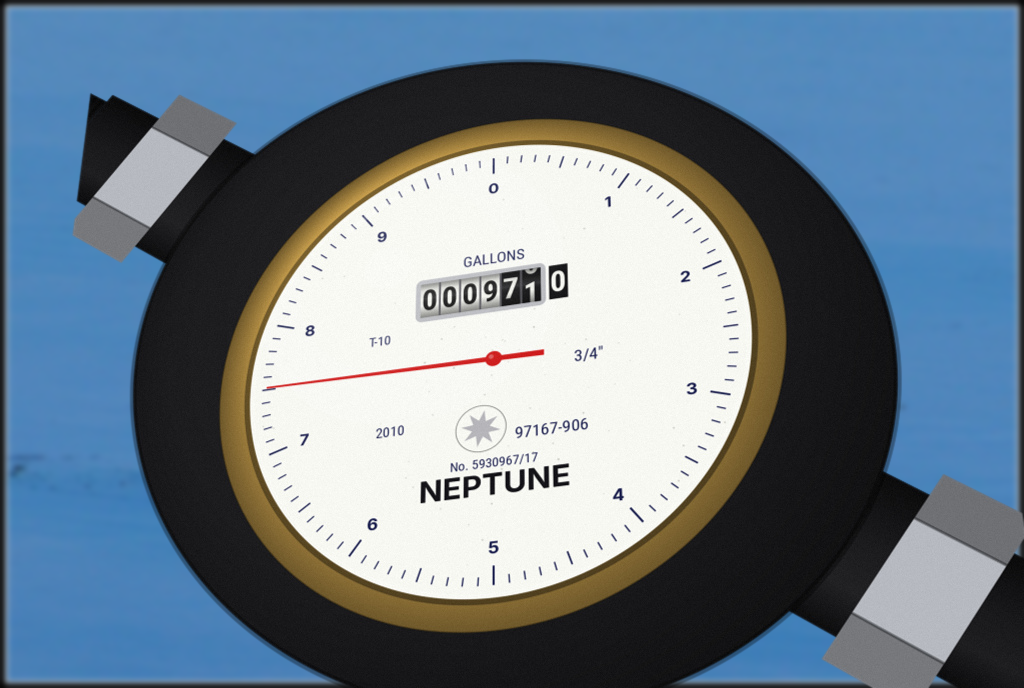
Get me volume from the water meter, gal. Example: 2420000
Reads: 9707.5
